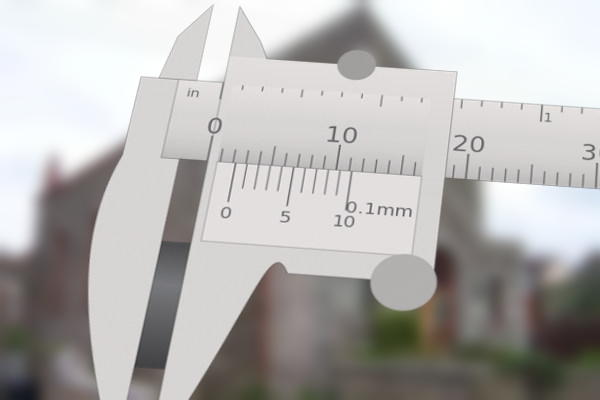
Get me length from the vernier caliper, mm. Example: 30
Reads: 2.2
